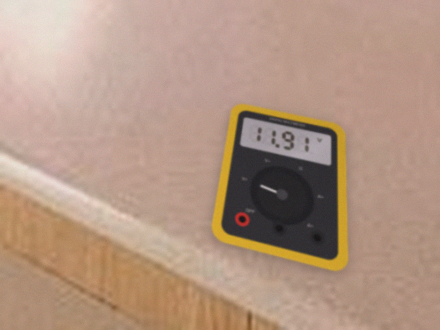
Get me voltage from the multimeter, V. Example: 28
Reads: 11.91
